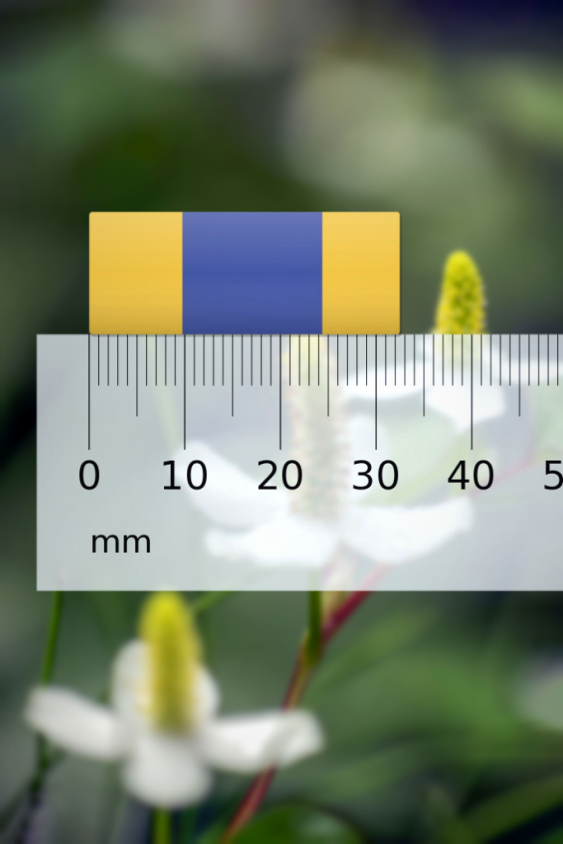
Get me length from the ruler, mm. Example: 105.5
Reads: 32.5
